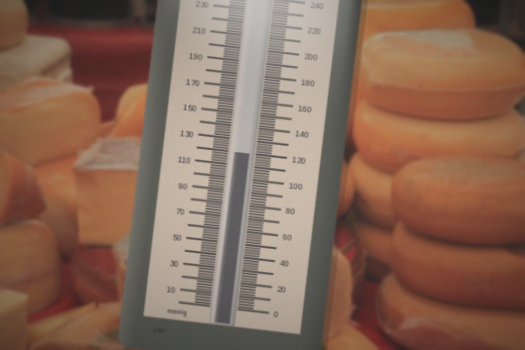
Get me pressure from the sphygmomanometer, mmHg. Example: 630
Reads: 120
